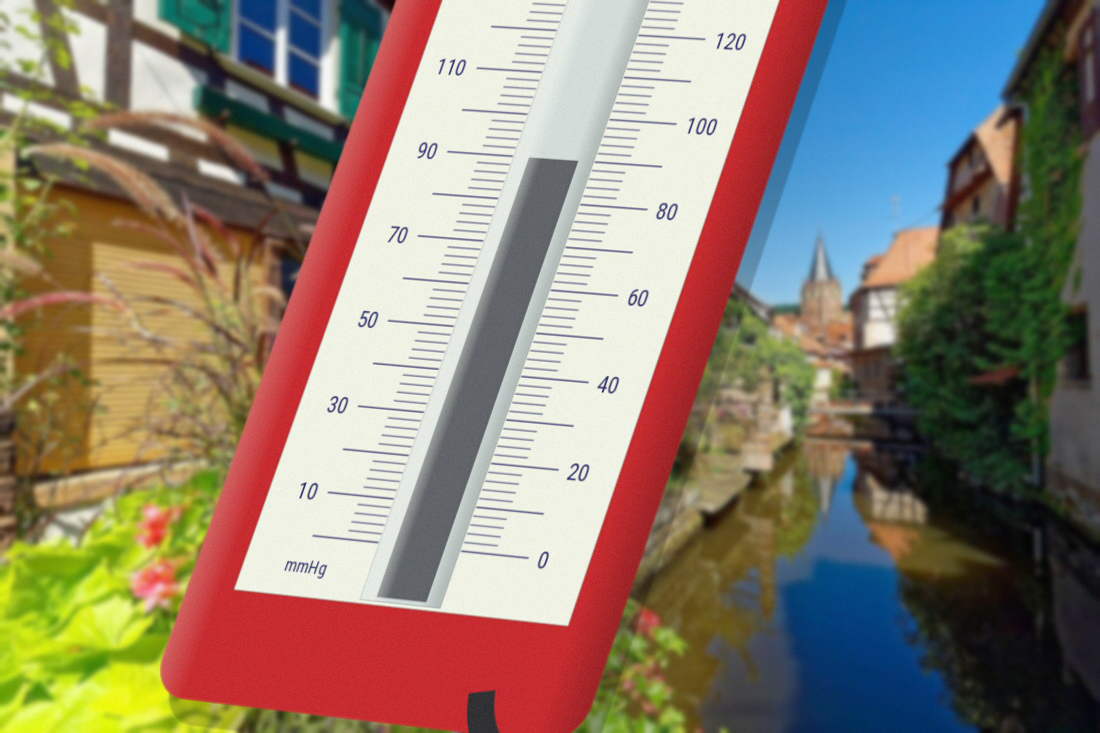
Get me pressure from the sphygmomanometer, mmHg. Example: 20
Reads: 90
